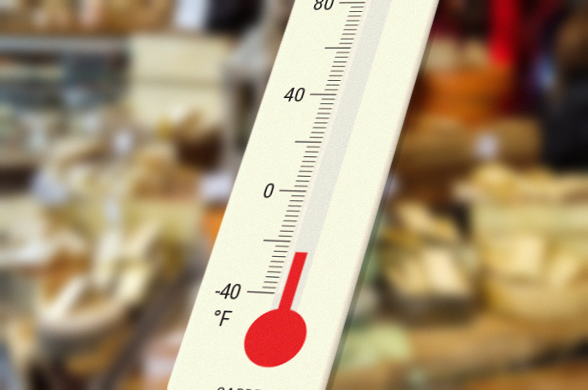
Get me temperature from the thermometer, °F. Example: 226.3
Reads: -24
